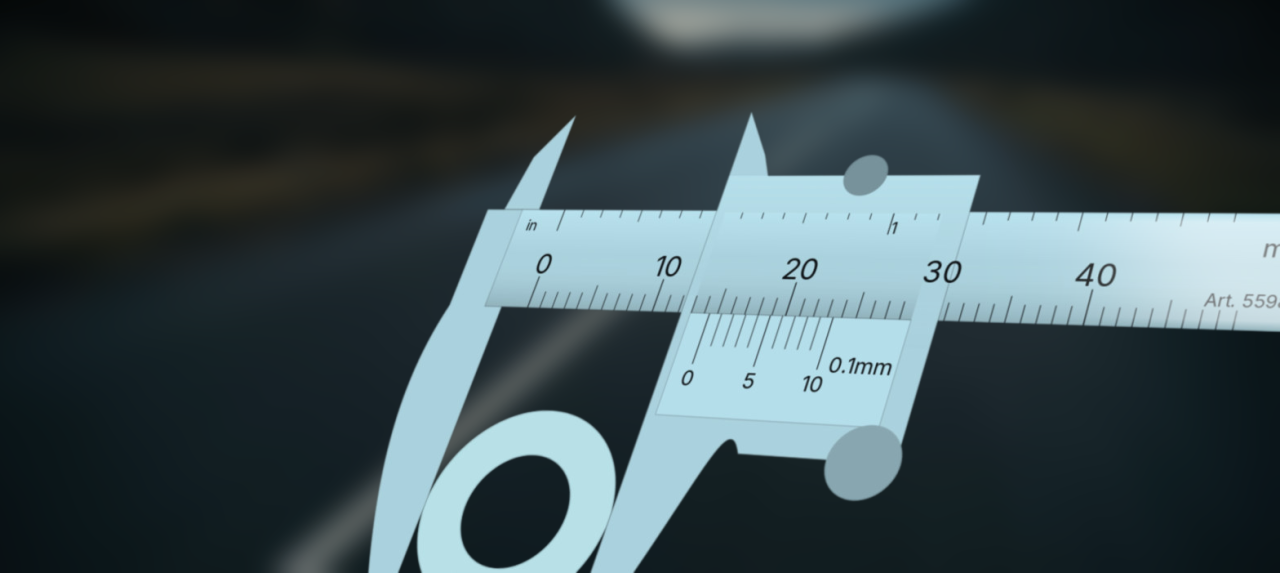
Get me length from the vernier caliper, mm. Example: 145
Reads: 14.4
